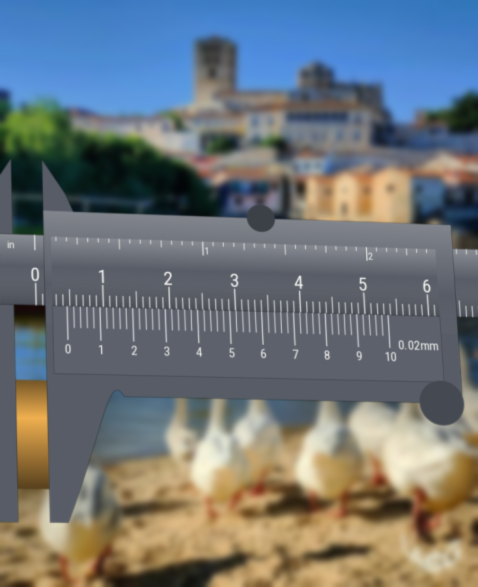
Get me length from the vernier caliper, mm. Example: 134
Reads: 4.6
